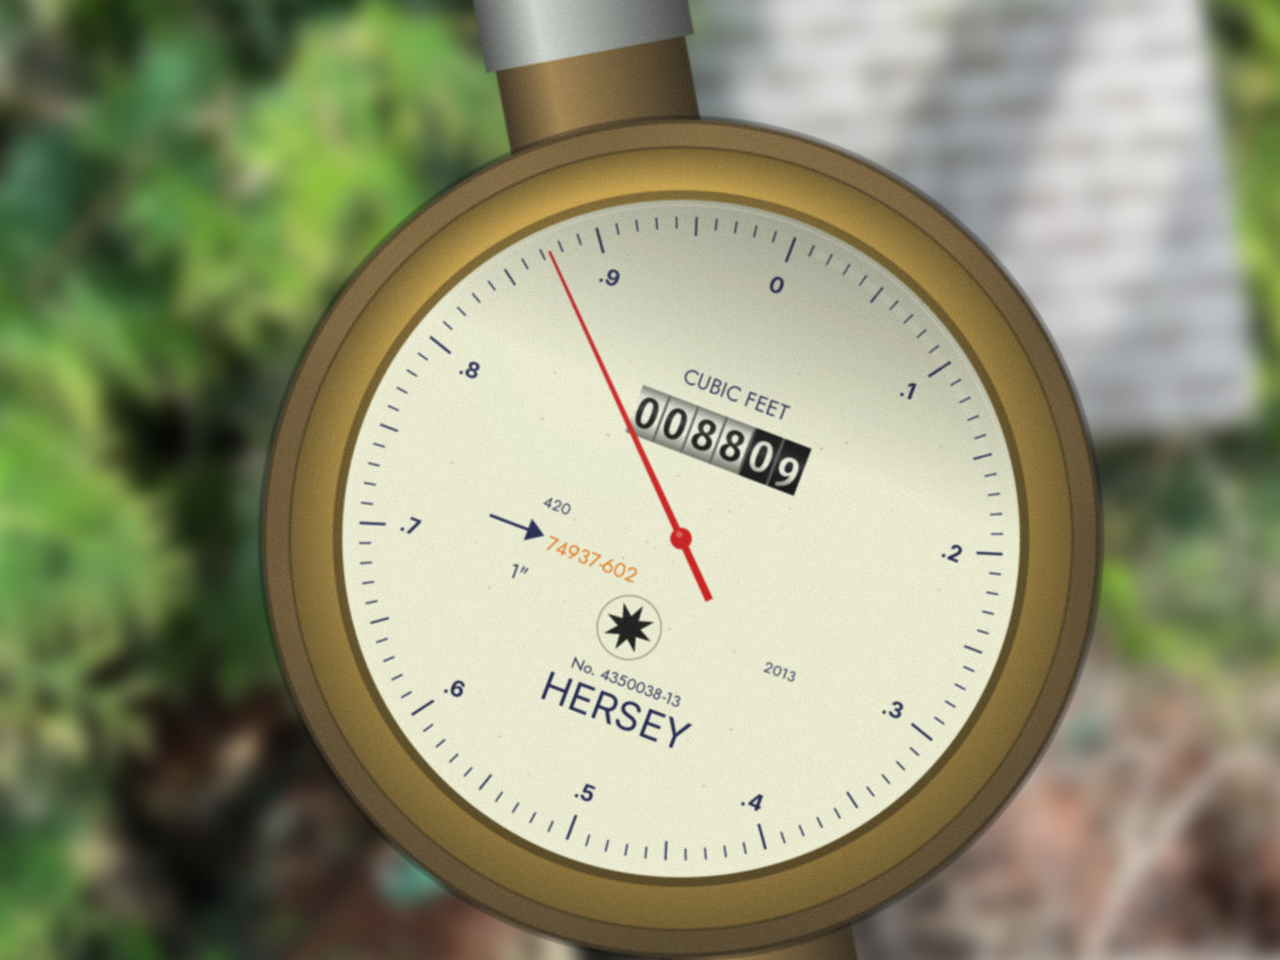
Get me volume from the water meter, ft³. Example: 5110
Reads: 8808.87
